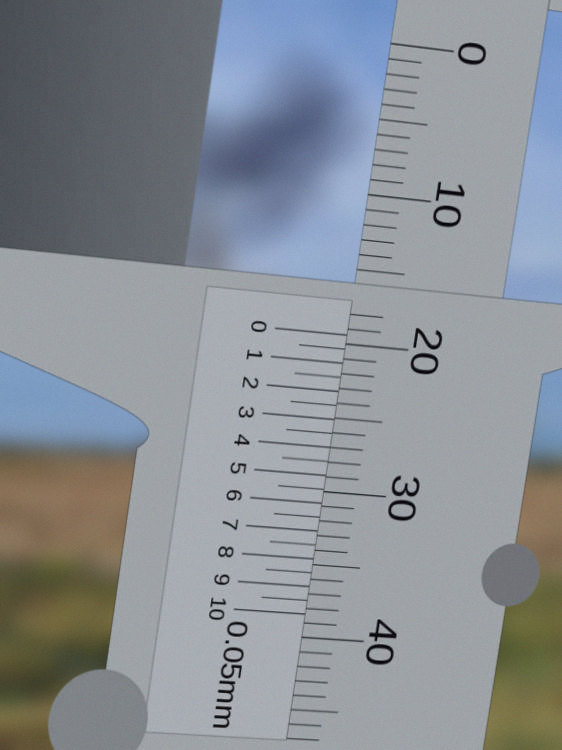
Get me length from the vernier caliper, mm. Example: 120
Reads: 19.4
